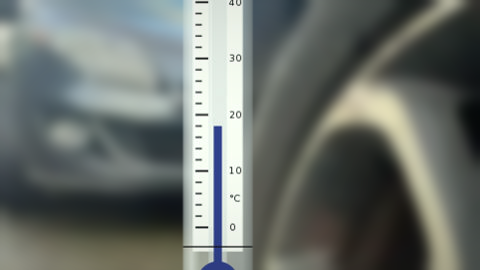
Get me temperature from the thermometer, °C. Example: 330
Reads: 18
